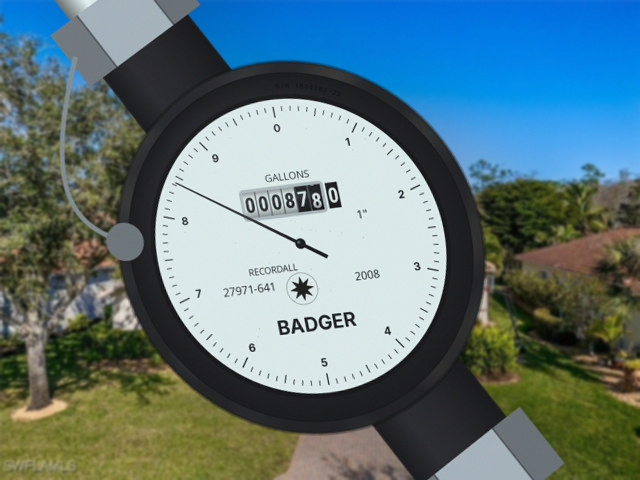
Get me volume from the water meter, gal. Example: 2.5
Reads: 8778.4
